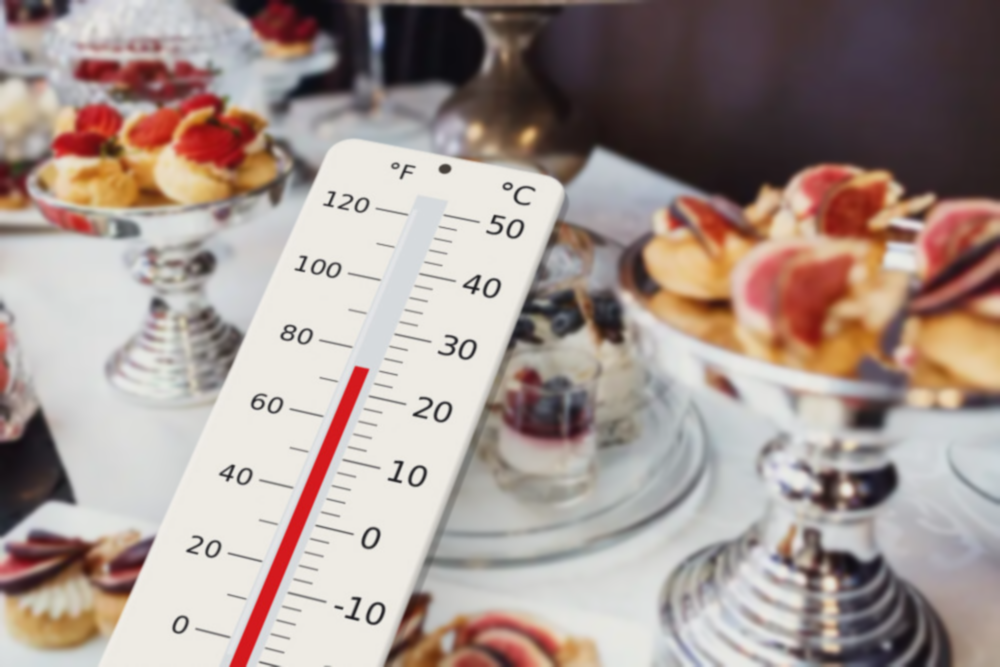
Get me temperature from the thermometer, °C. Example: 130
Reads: 24
